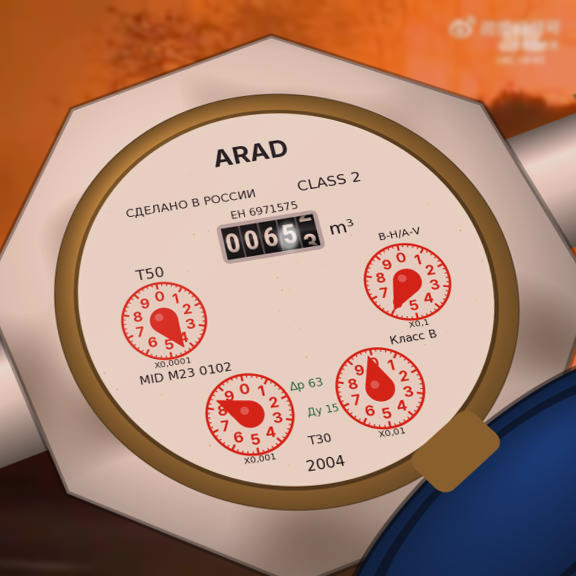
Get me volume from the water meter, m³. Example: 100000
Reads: 652.5984
